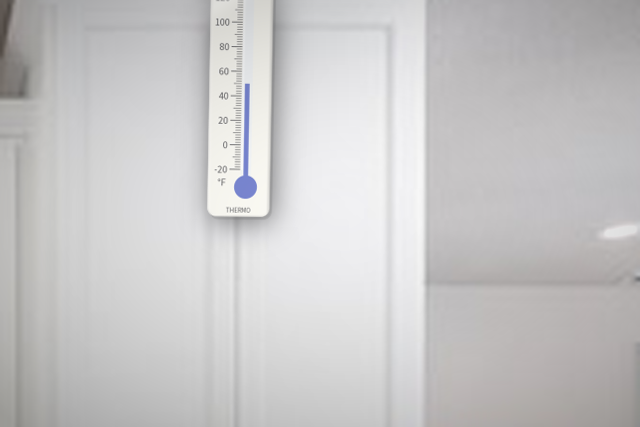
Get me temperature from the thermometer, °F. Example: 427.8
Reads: 50
